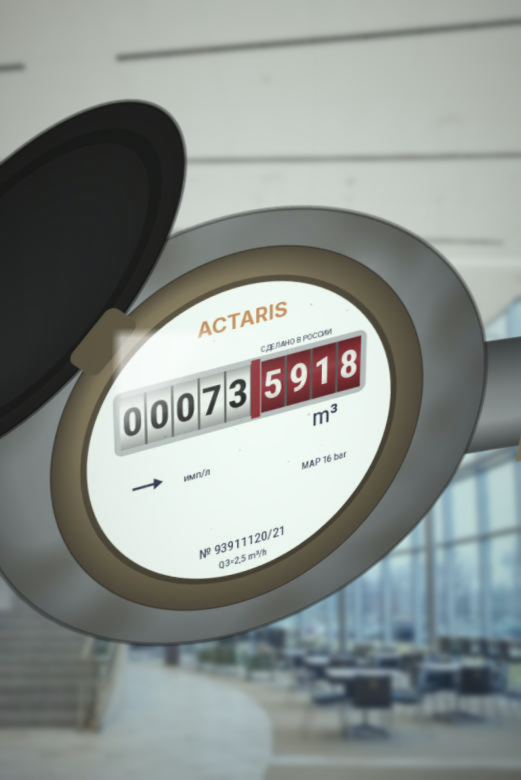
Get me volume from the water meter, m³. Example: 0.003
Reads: 73.5918
